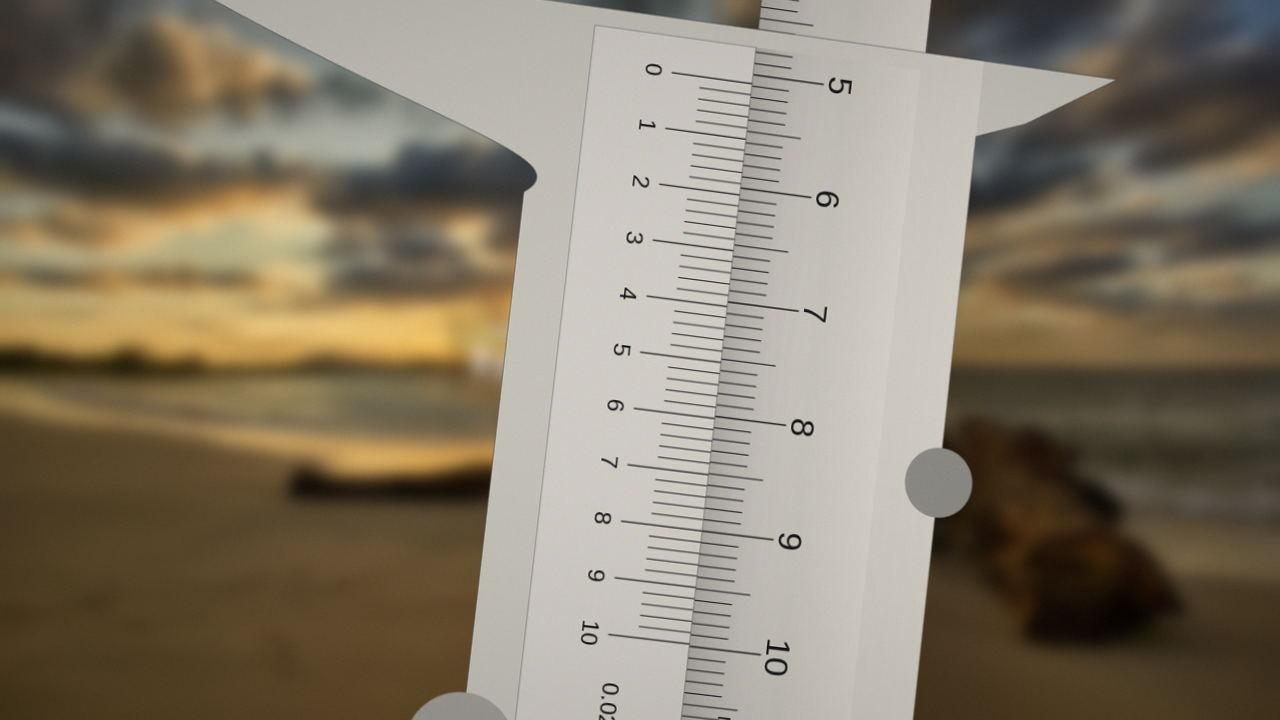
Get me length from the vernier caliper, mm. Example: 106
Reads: 50.8
